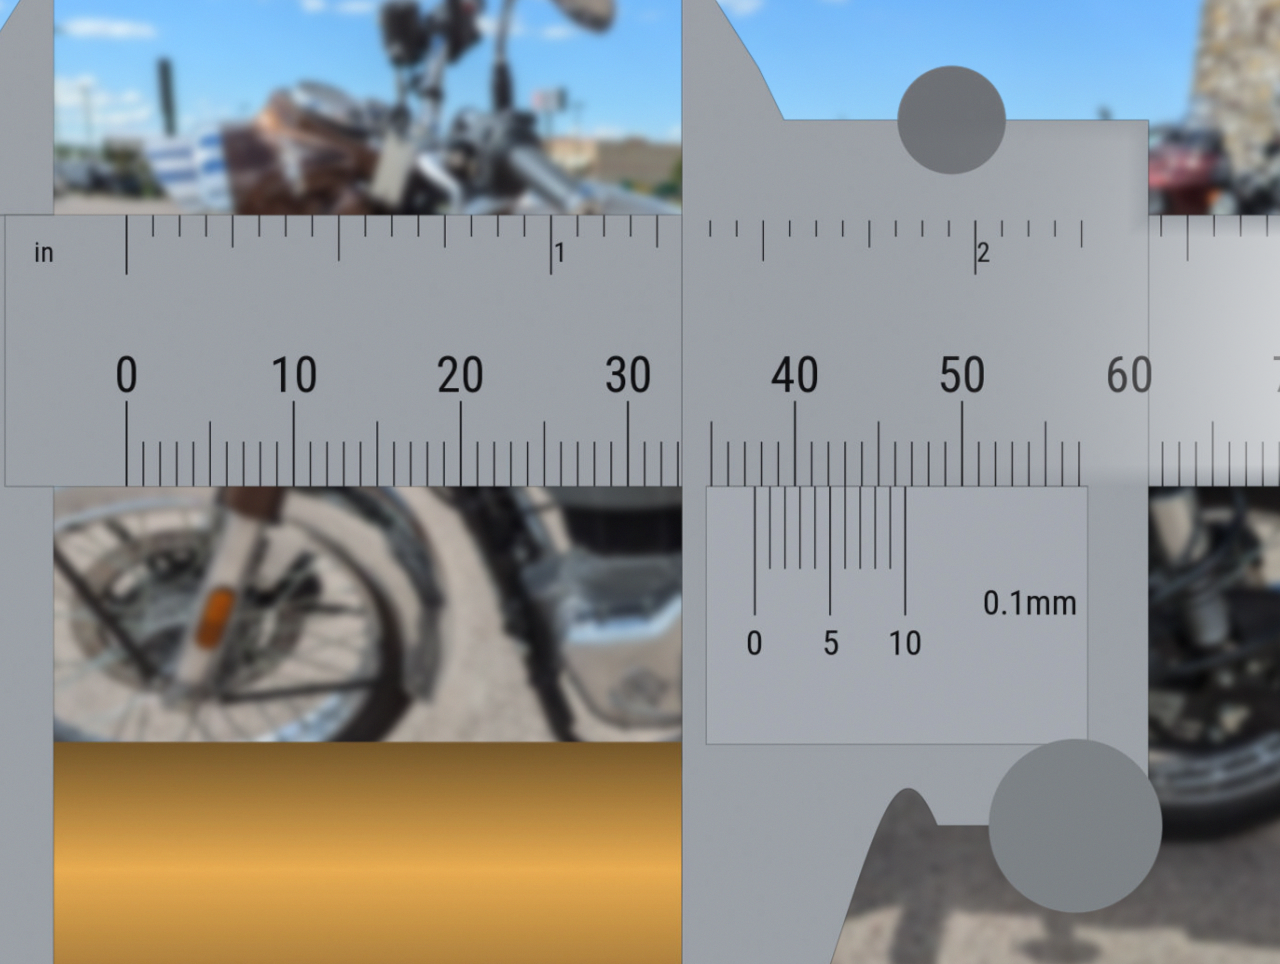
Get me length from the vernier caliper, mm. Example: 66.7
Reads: 37.6
